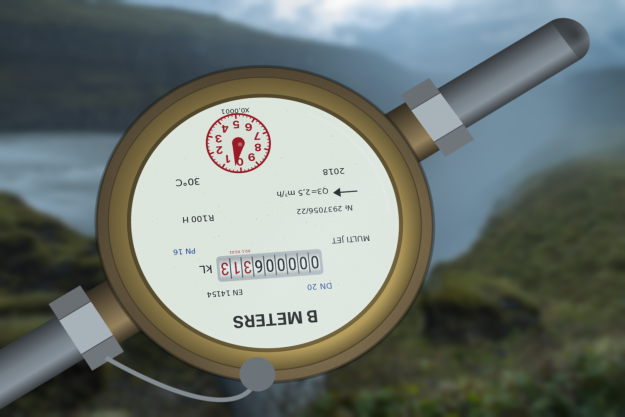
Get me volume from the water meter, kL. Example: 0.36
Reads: 6.3130
